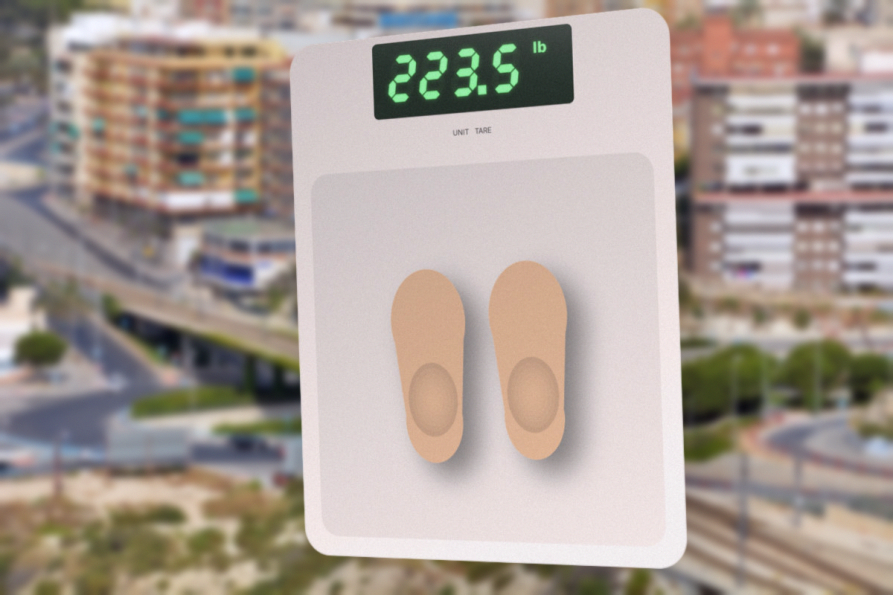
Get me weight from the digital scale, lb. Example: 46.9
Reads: 223.5
